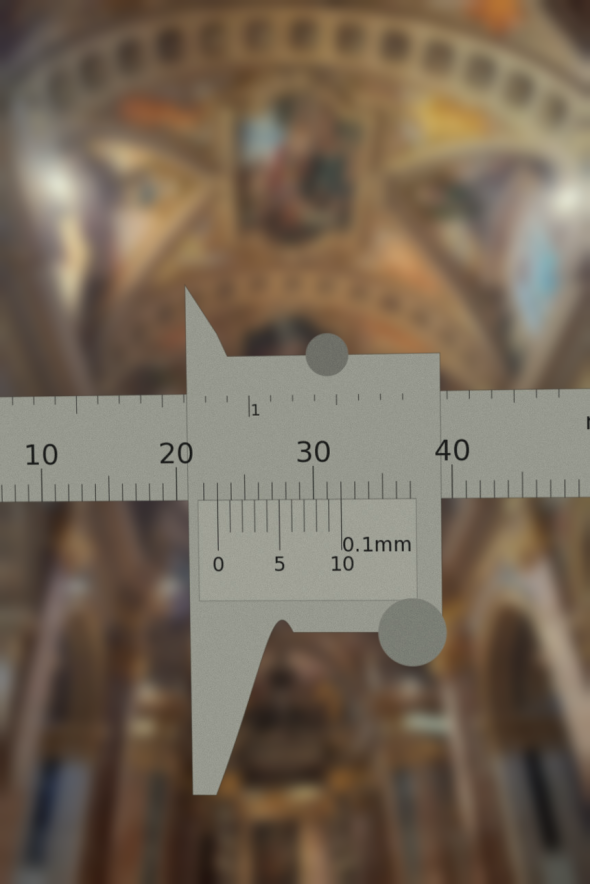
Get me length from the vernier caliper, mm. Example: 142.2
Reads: 23.0
